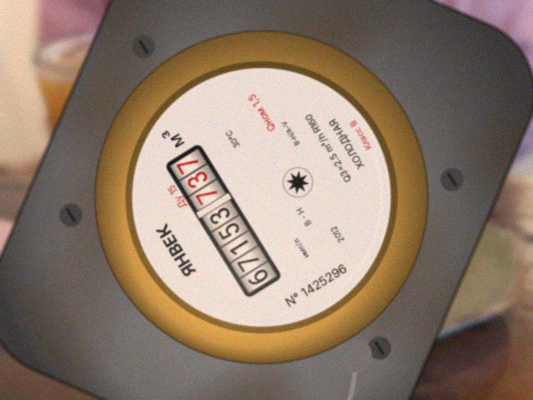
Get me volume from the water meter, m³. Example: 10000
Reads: 67153.737
